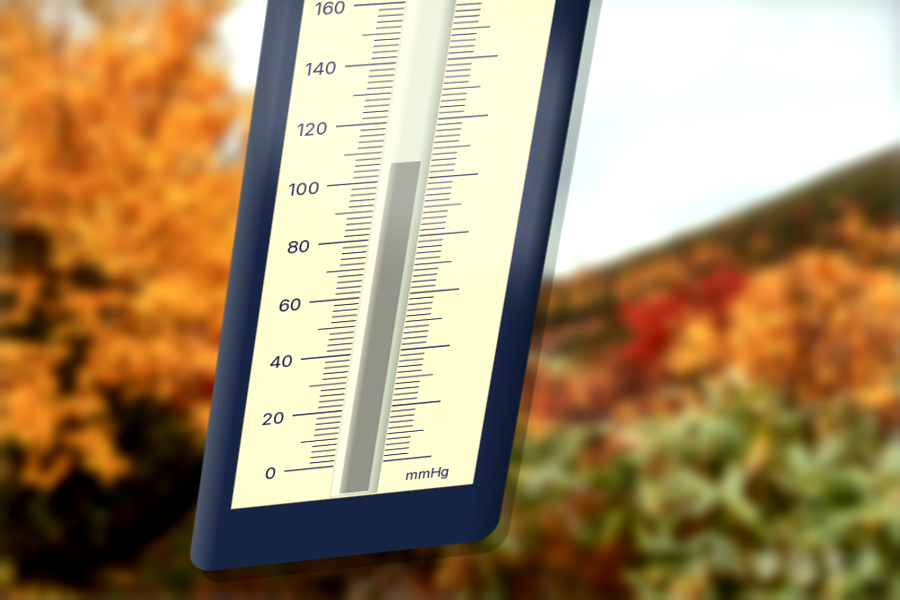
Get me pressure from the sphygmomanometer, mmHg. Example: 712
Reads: 106
